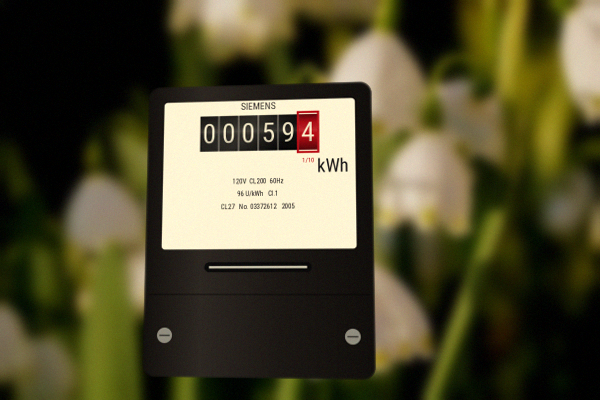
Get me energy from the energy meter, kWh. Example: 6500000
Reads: 59.4
